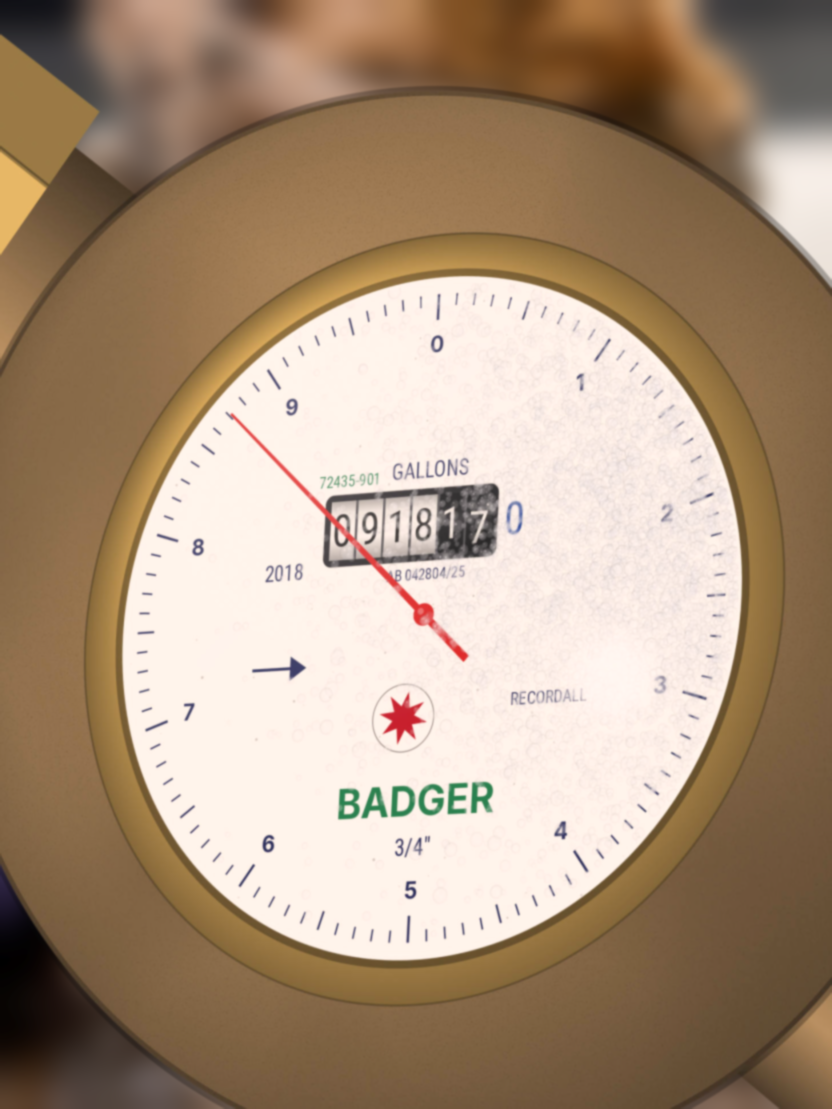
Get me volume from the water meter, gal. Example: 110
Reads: 918168.7
